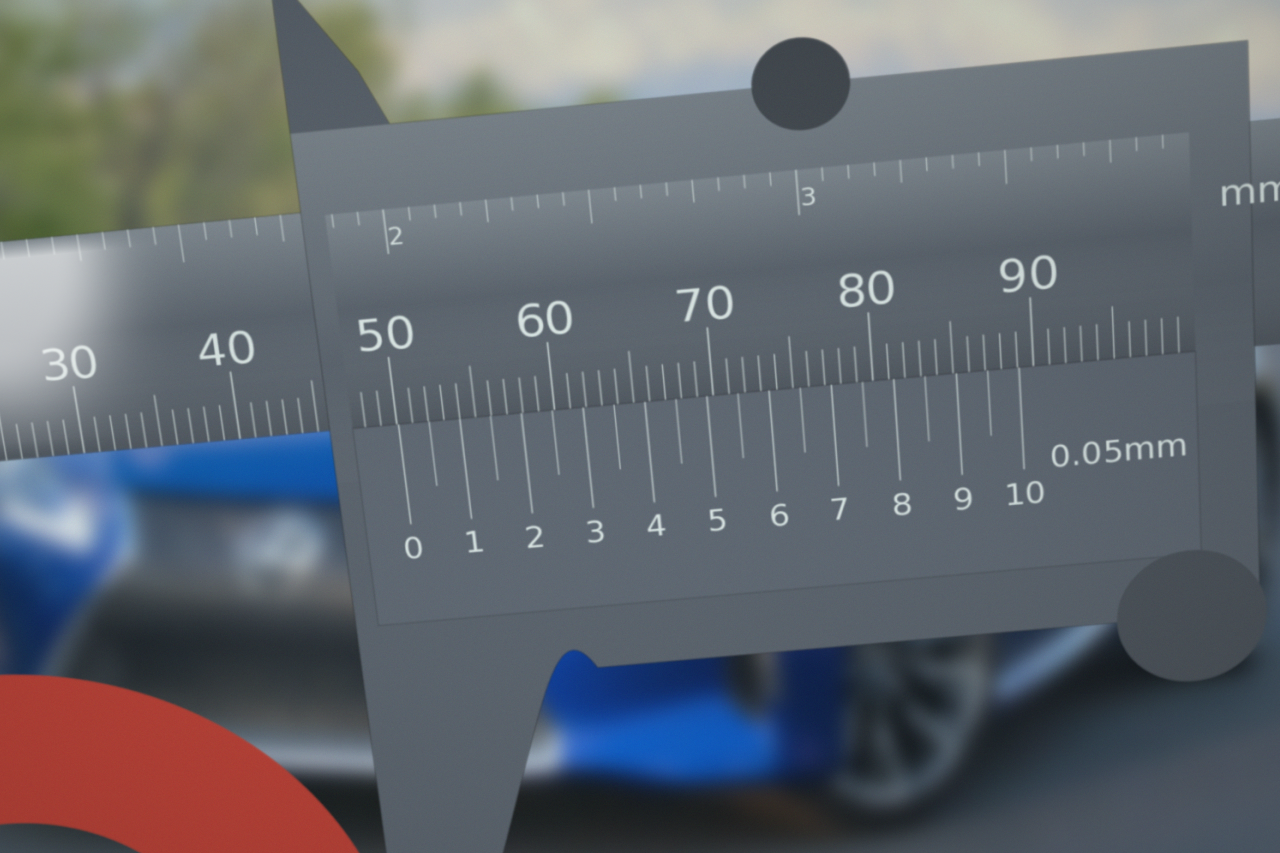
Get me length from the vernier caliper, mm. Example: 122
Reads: 50.1
